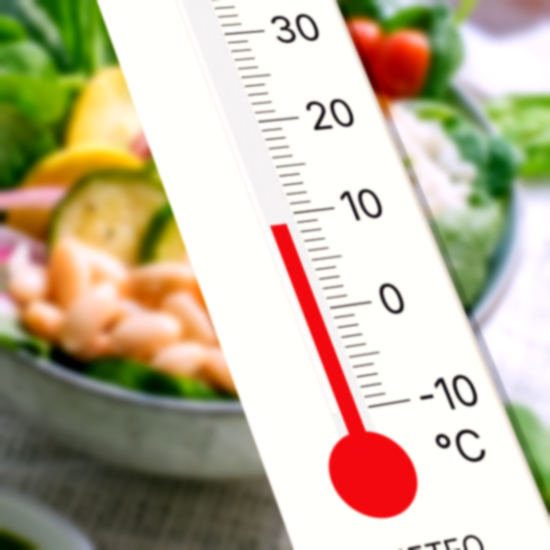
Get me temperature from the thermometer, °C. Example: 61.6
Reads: 9
